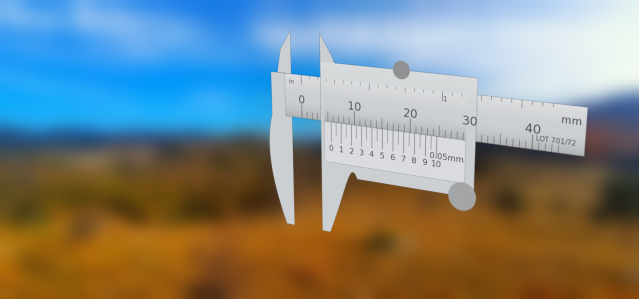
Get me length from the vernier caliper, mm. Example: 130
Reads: 5.6
